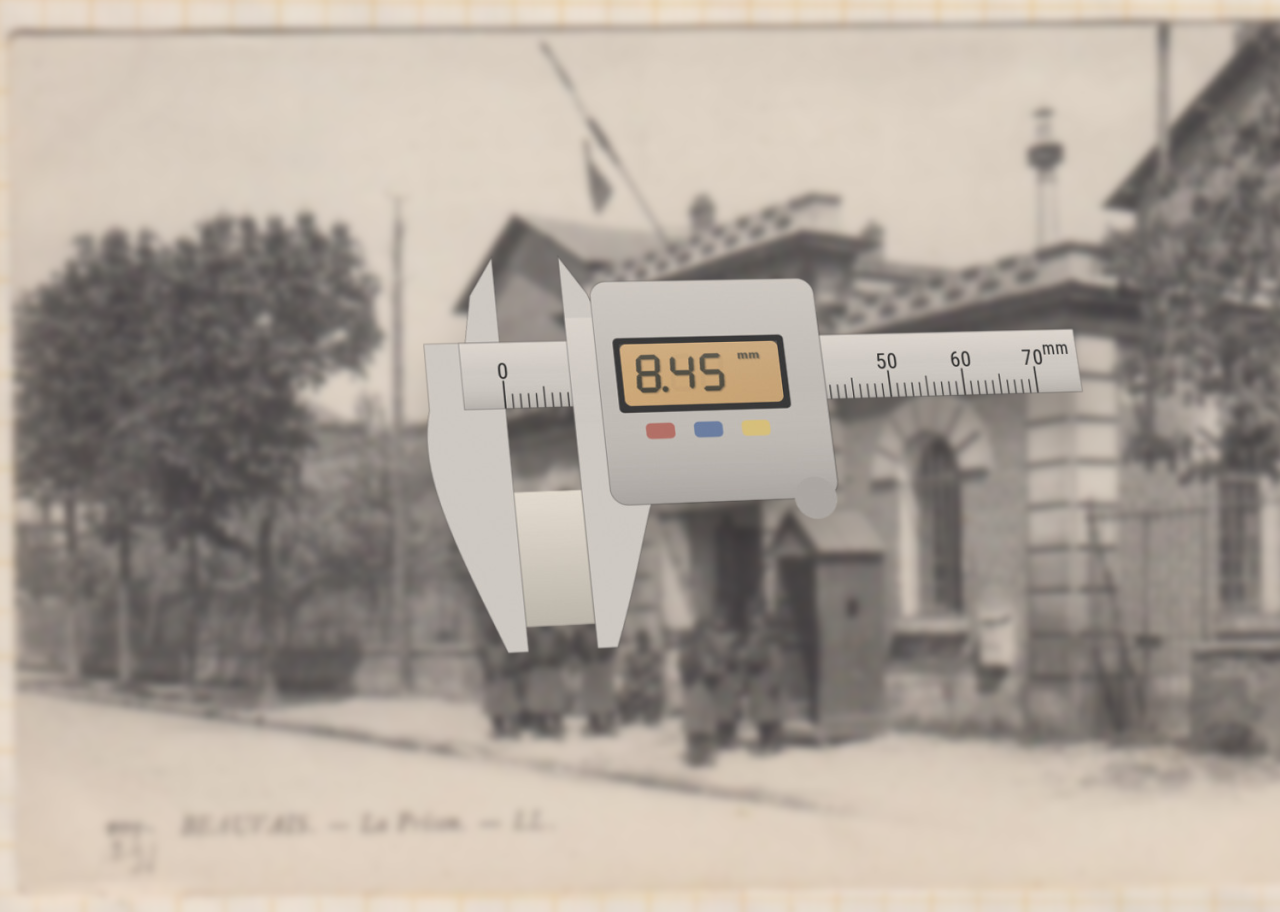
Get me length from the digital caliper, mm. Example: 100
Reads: 8.45
